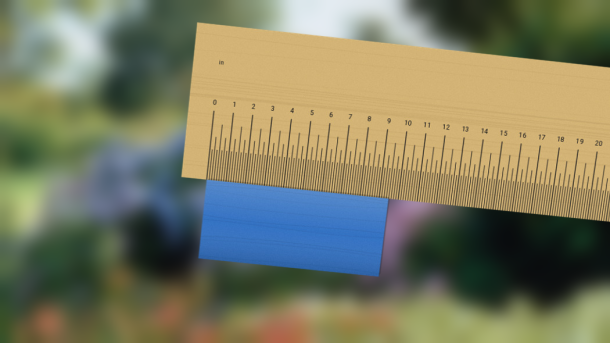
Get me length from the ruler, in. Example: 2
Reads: 9.5
